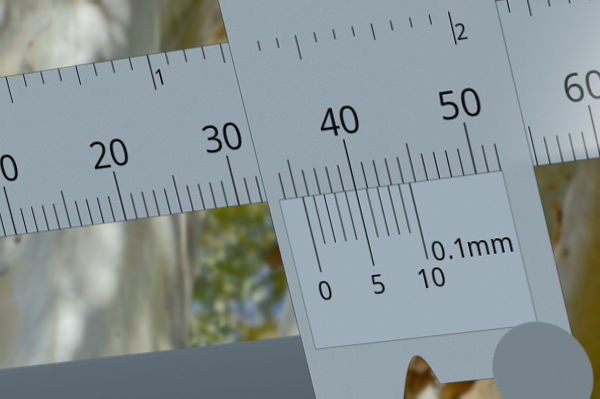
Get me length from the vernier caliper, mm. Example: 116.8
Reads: 35.5
